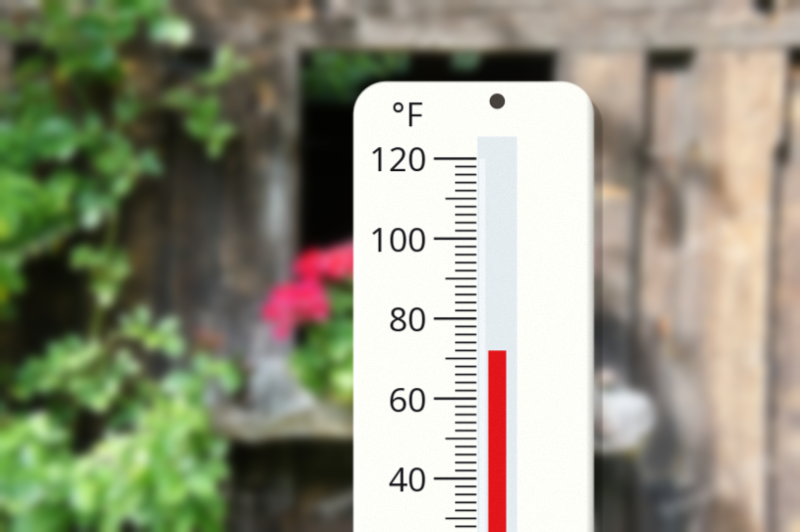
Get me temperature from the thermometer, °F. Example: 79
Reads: 72
